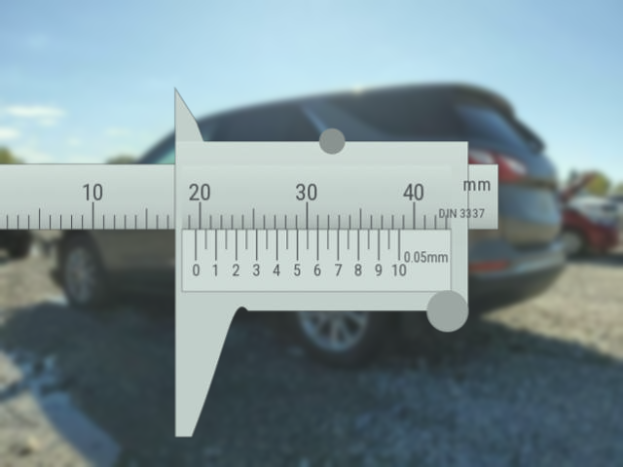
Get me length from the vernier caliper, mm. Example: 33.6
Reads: 19.6
